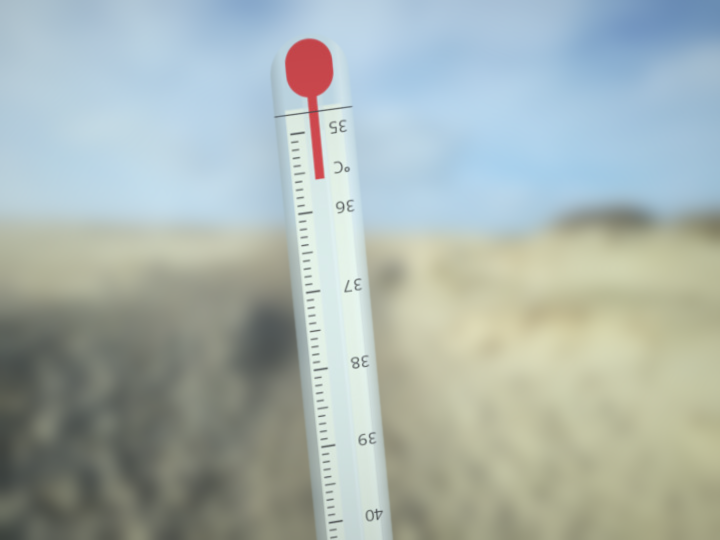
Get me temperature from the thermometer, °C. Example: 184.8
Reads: 35.6
